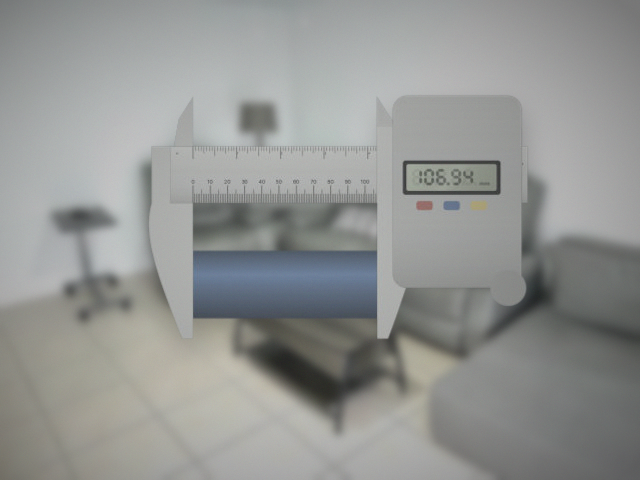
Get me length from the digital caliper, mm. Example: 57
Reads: 106.94
